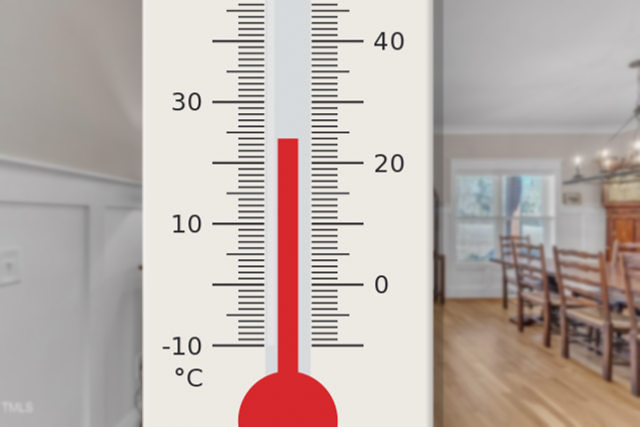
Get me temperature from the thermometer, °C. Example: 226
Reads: 24
